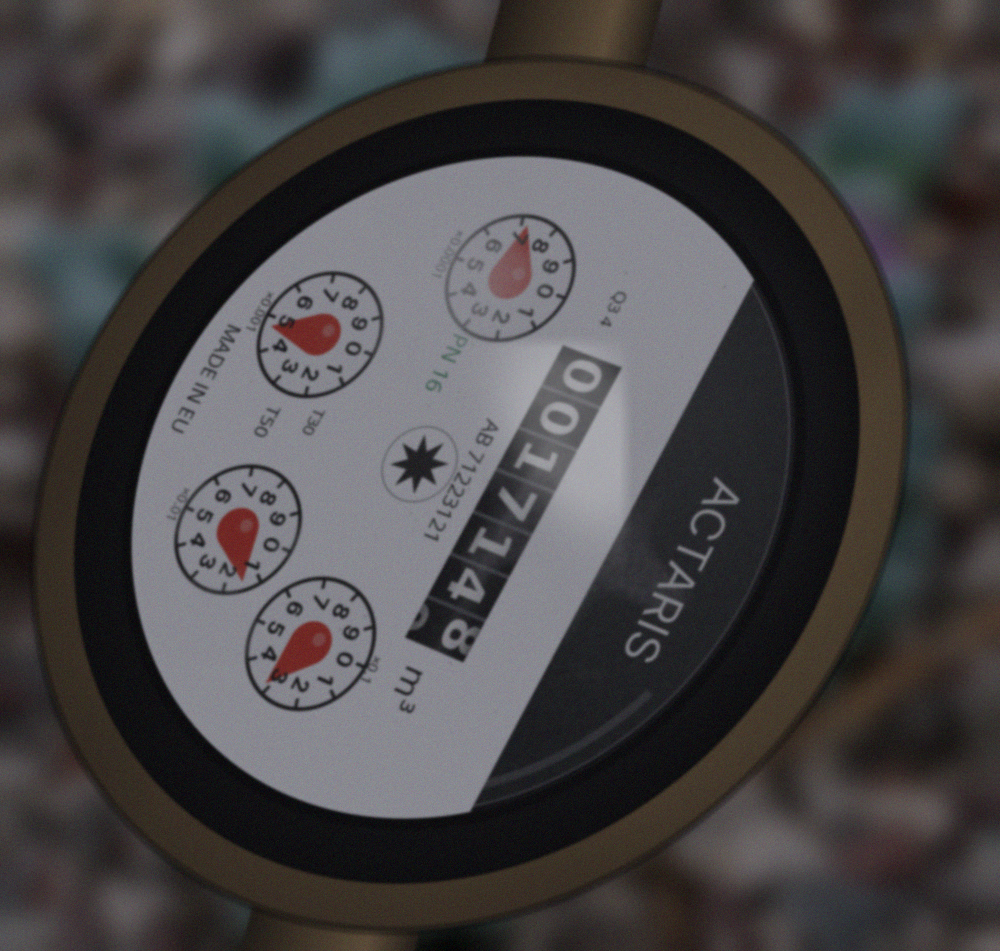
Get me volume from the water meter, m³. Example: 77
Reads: 17148.3147
